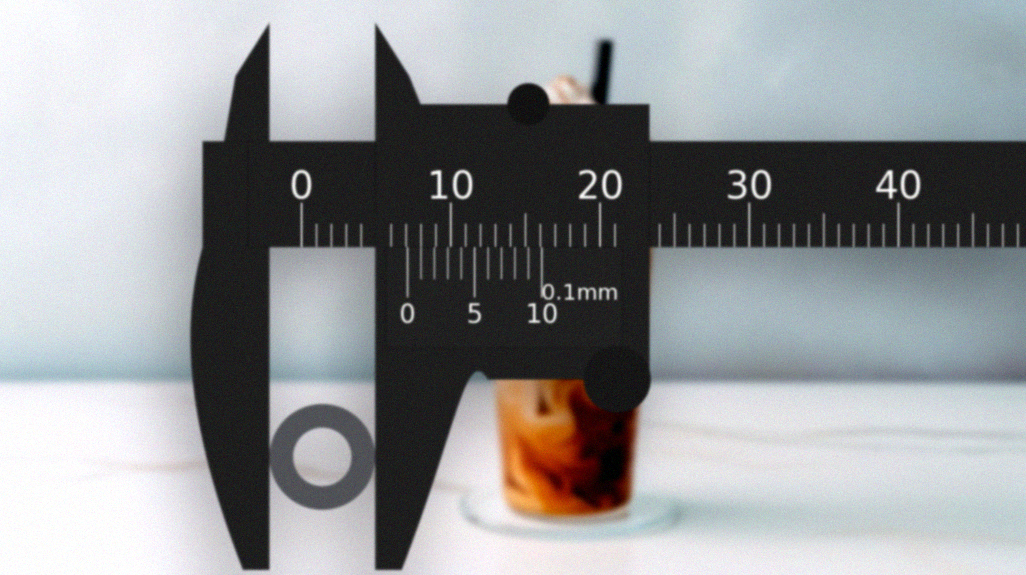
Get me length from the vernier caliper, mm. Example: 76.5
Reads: 7.1
